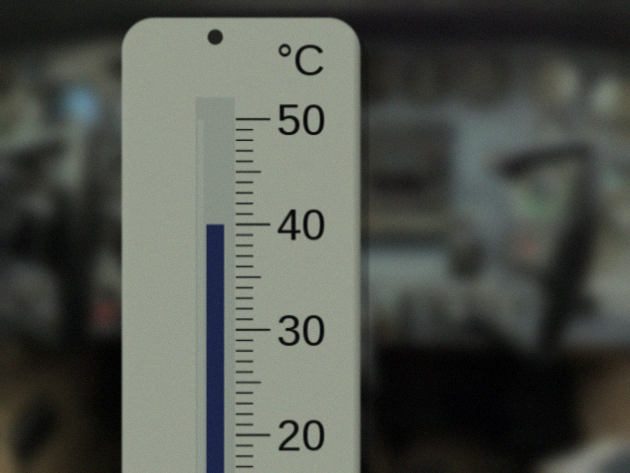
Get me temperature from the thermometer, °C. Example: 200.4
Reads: 40
